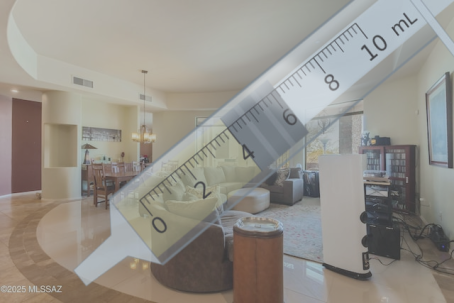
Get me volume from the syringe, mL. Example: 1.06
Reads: 4
